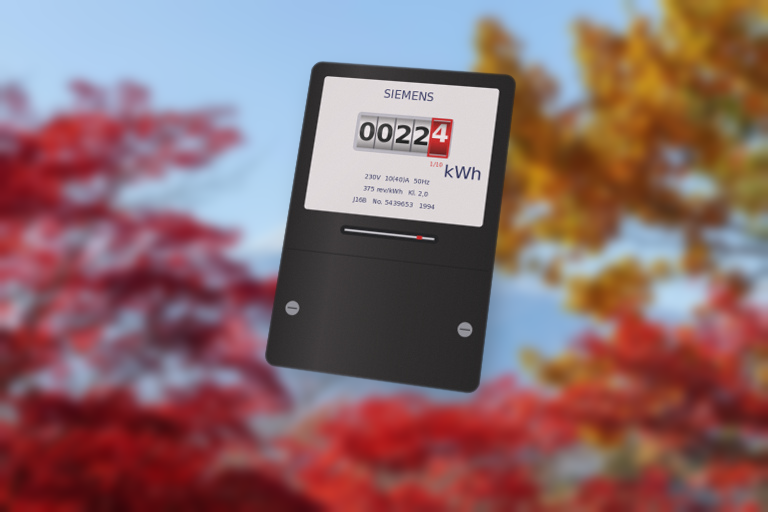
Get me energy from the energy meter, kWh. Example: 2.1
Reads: 22.4
